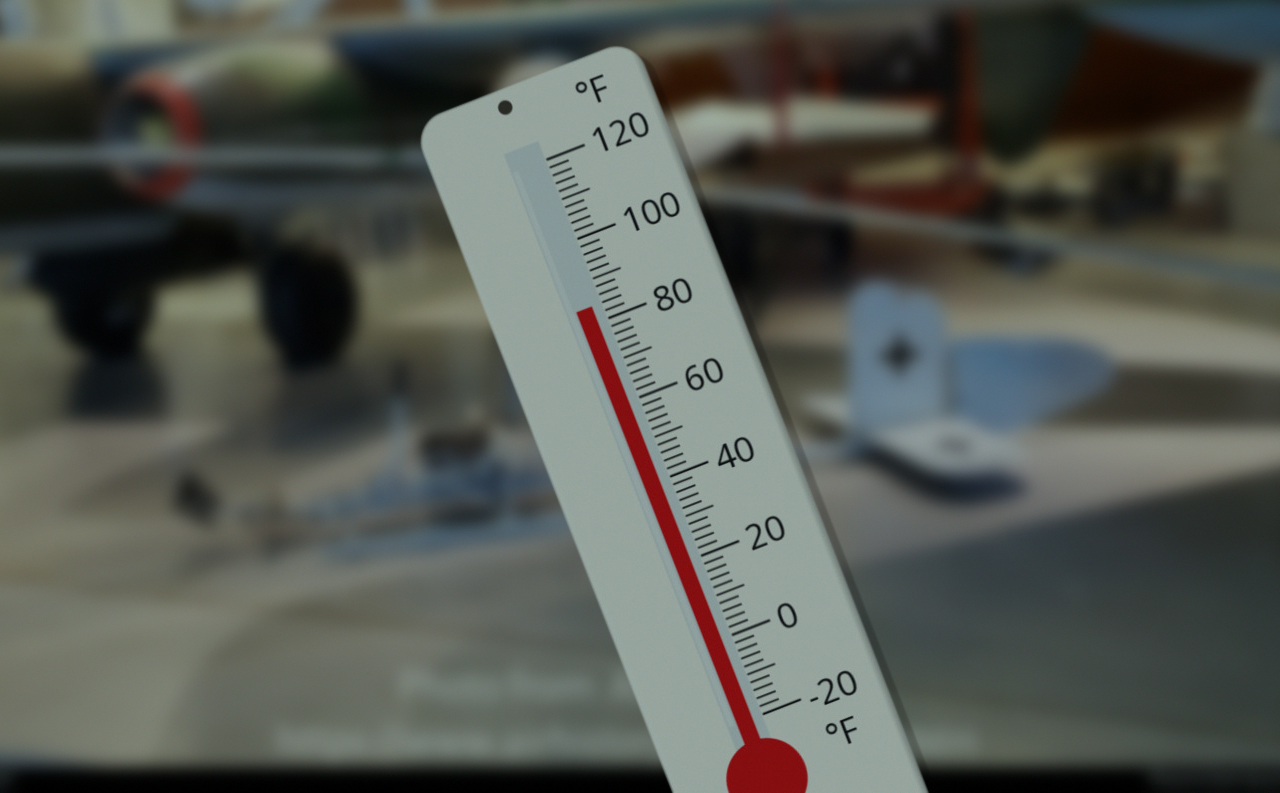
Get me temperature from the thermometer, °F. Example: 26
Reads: 84
